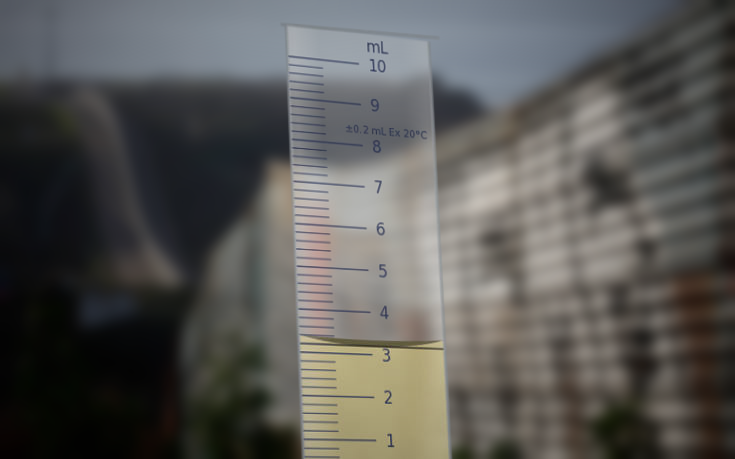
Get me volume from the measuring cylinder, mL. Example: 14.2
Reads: 3.2
